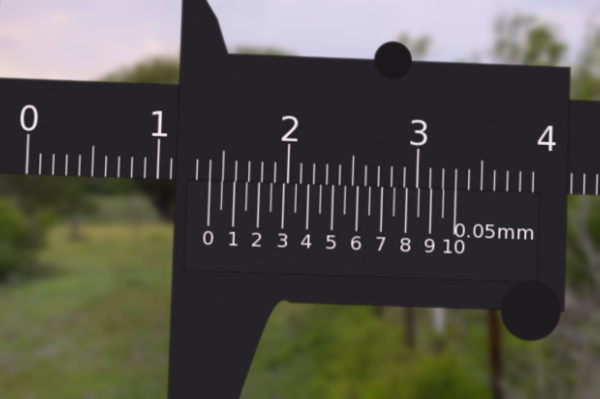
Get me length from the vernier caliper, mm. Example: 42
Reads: 14.0
